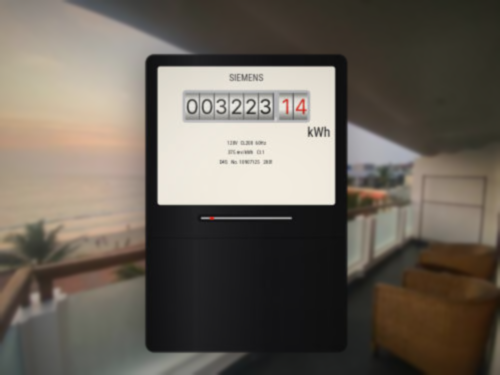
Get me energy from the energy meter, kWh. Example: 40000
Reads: 3223.14
